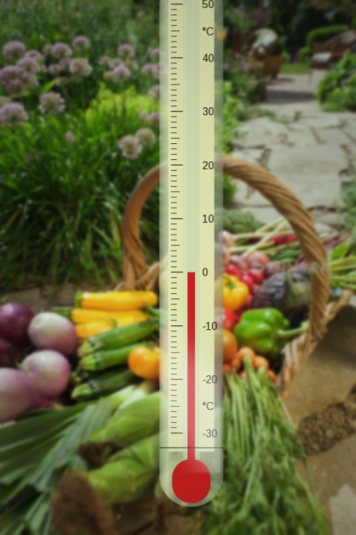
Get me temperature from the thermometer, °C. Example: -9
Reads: 0
